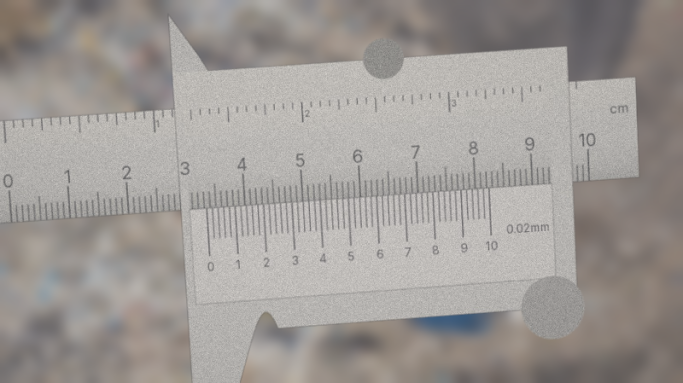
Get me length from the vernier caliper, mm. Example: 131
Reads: 33.4
